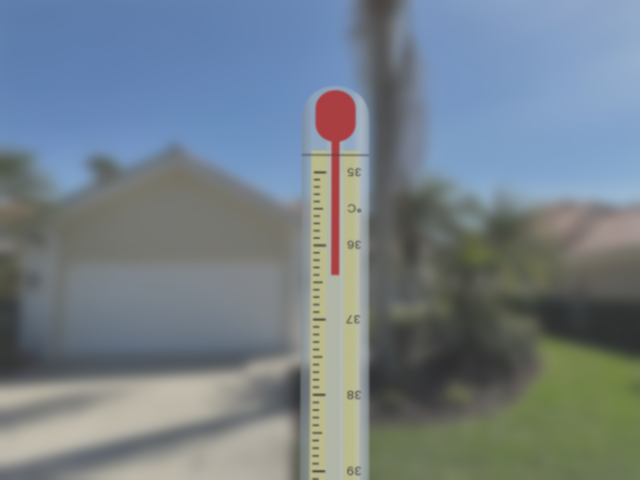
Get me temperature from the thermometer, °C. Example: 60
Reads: 36.4
